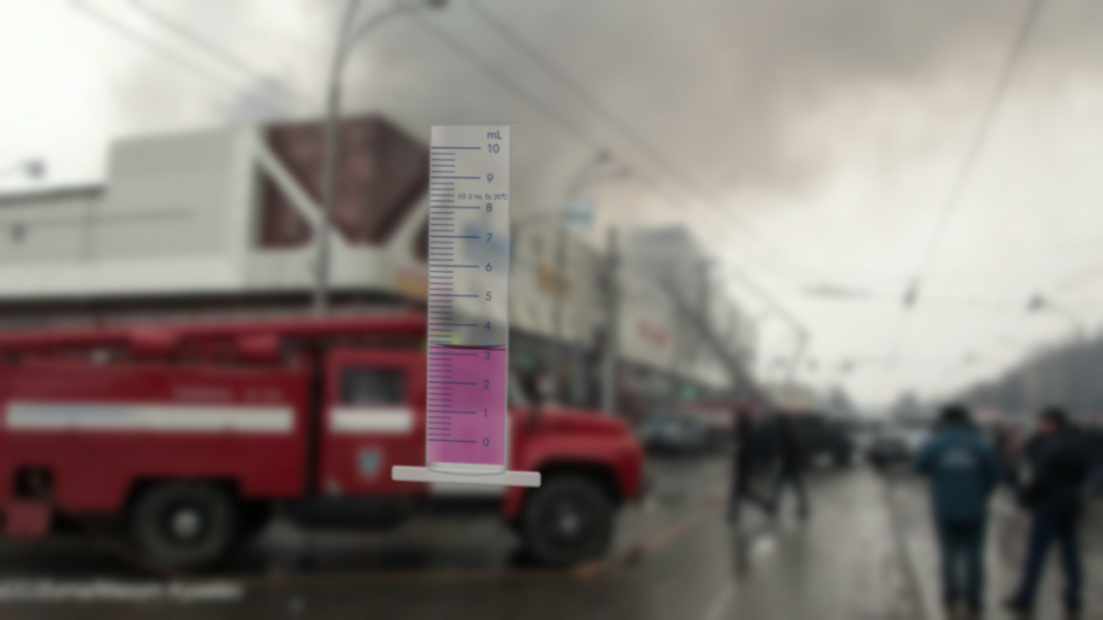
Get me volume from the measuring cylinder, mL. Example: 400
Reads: 3.2
